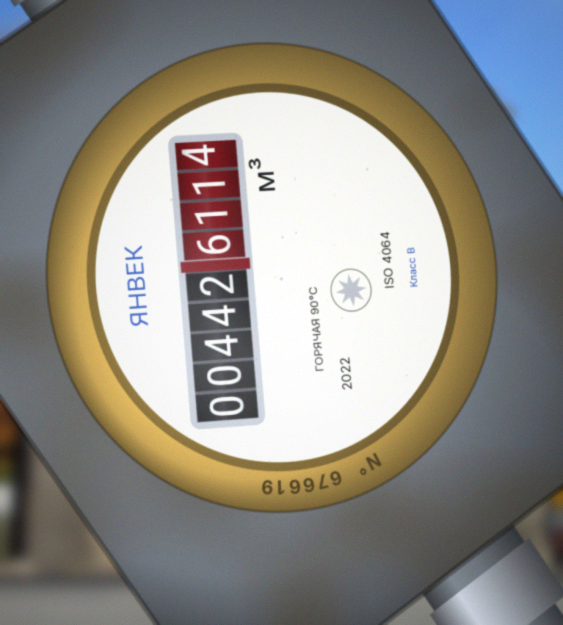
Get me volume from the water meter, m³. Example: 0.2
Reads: 442.6114
